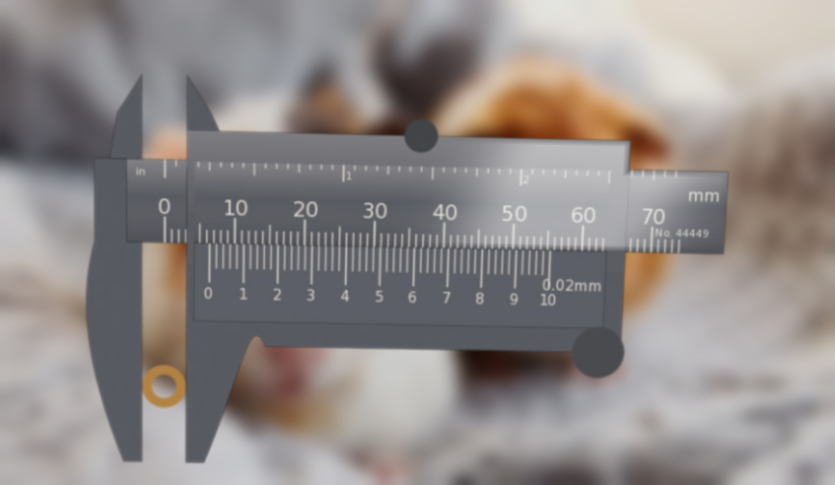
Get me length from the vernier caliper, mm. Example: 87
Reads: 6.4
